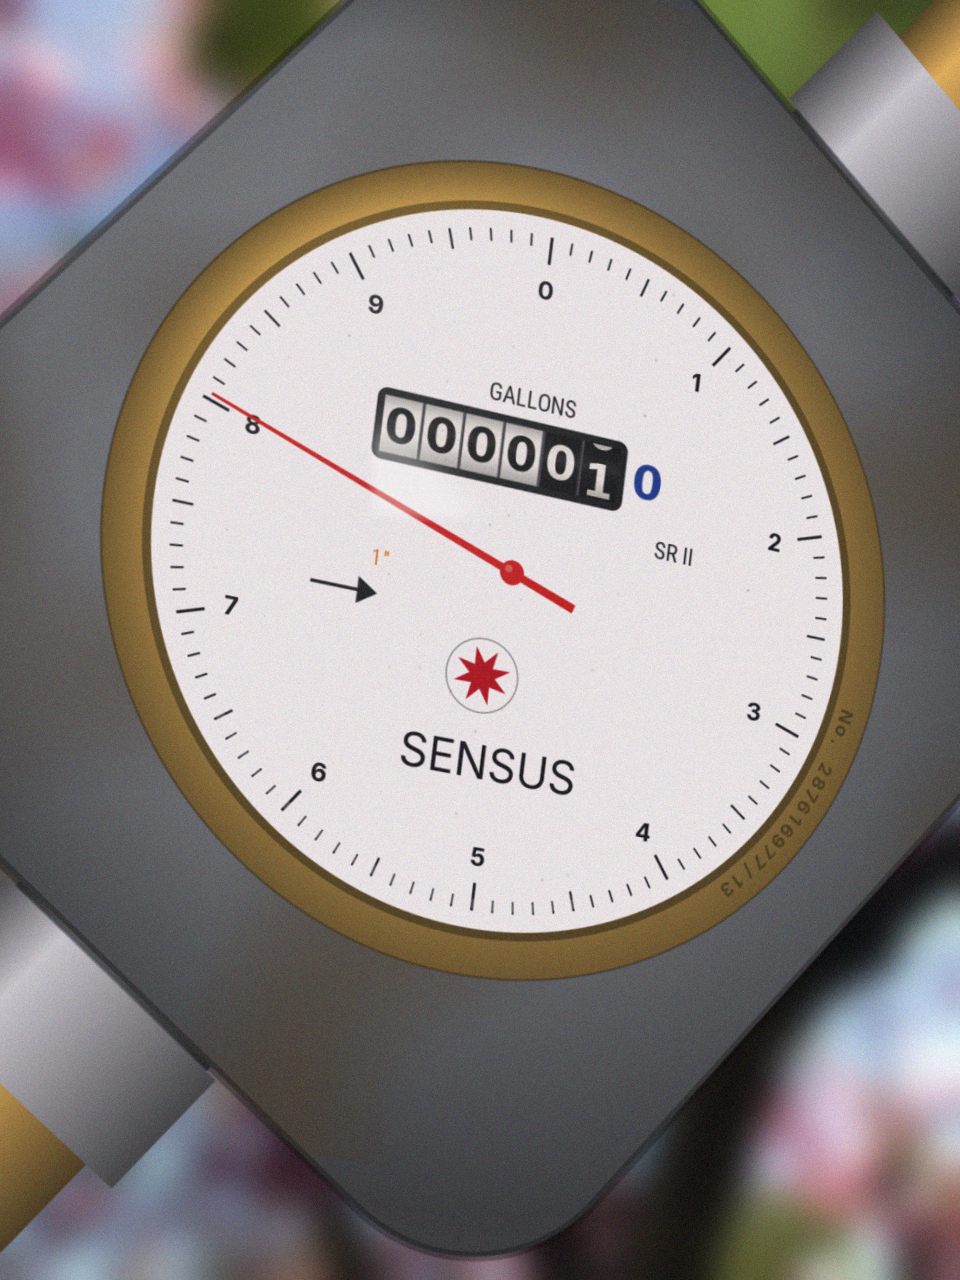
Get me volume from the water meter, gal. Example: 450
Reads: 8.0
